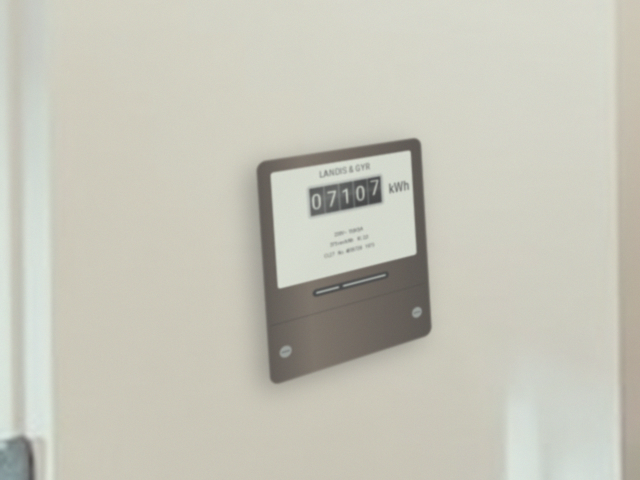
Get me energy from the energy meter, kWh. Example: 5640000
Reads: 7107
